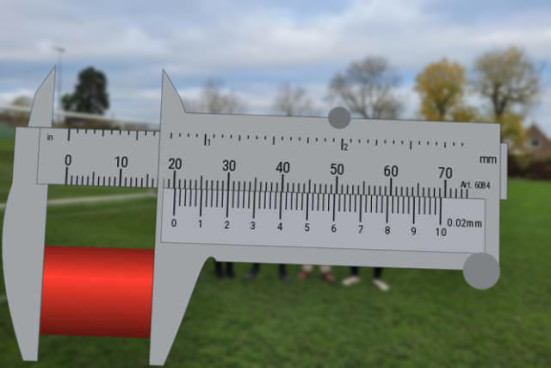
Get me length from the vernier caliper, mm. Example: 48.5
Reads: 20.2
